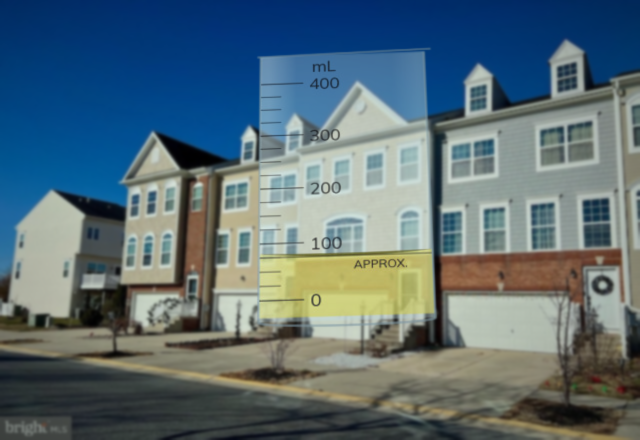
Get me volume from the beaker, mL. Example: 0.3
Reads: 75
